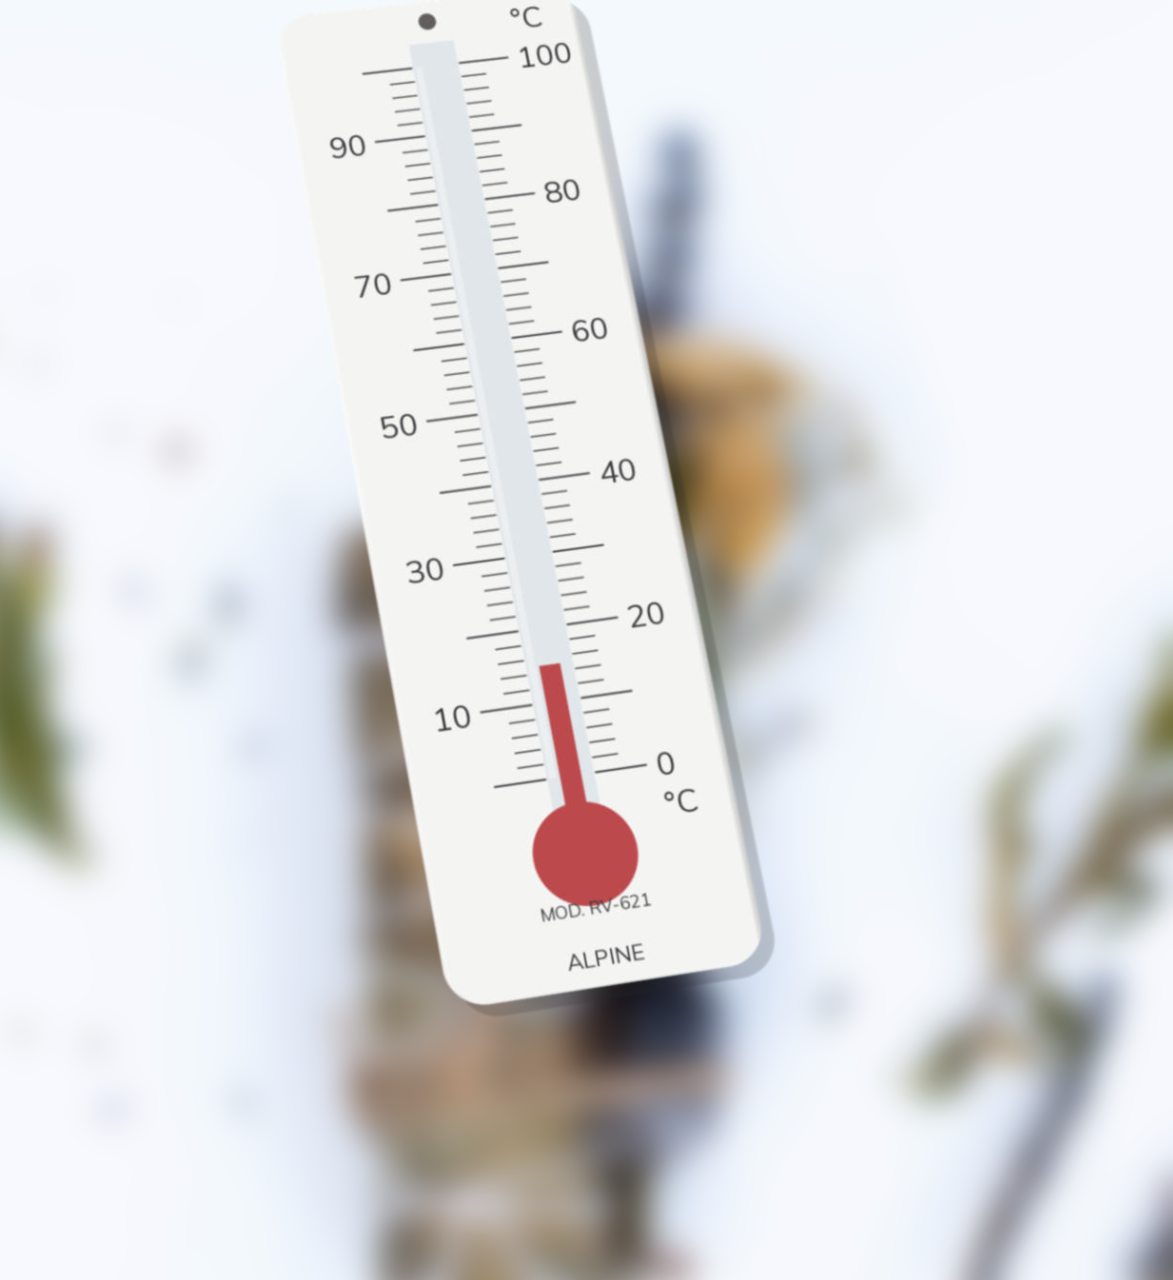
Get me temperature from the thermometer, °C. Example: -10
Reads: 15
